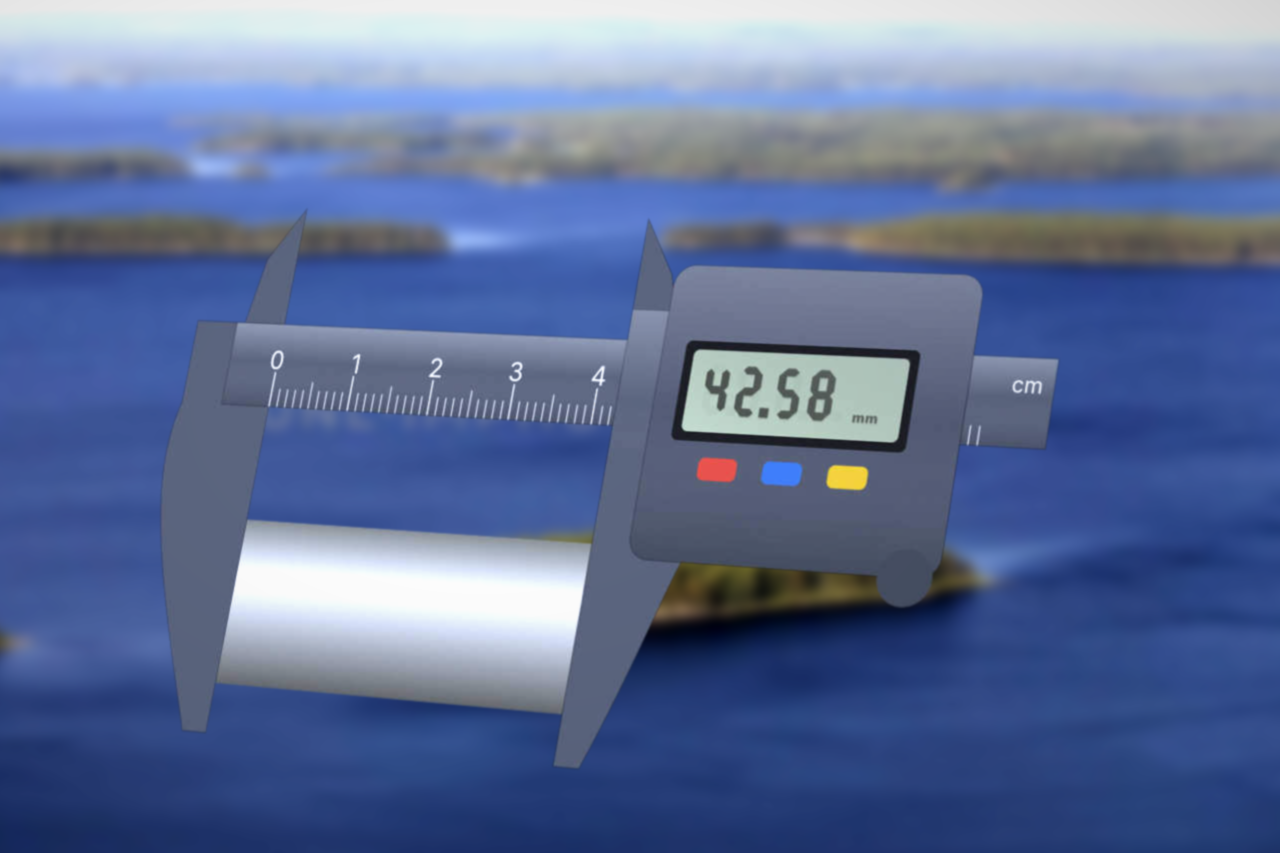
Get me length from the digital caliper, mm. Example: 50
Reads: 42.58
